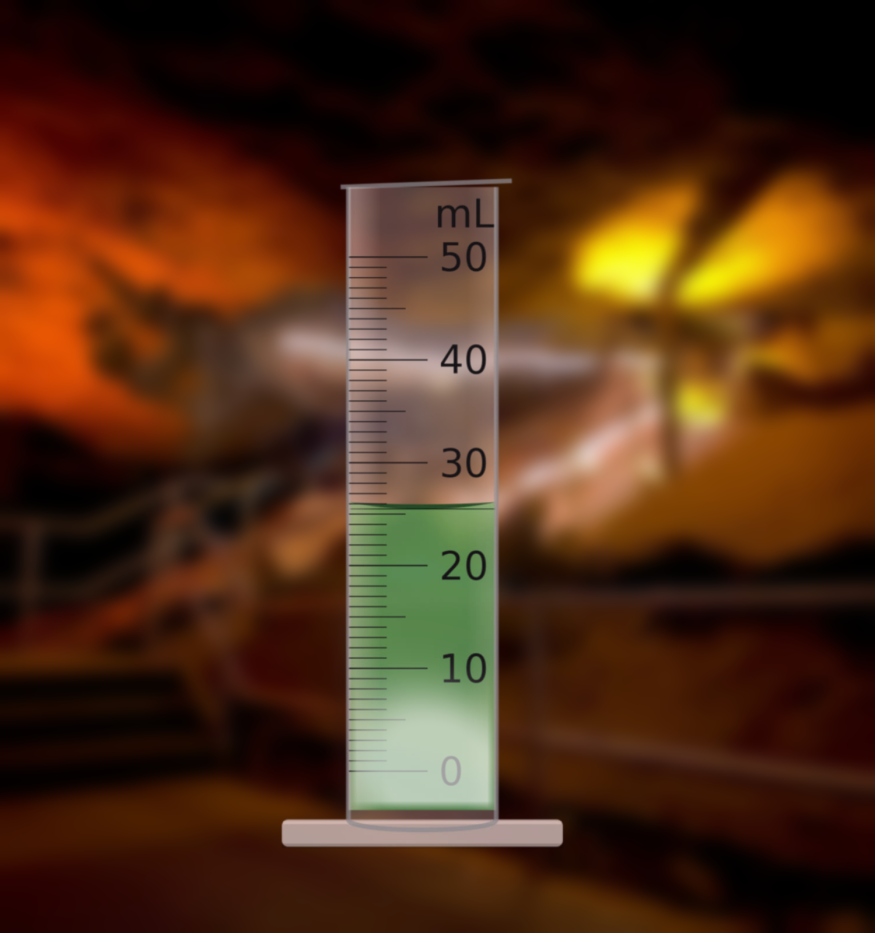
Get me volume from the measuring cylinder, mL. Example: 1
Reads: 25.5
